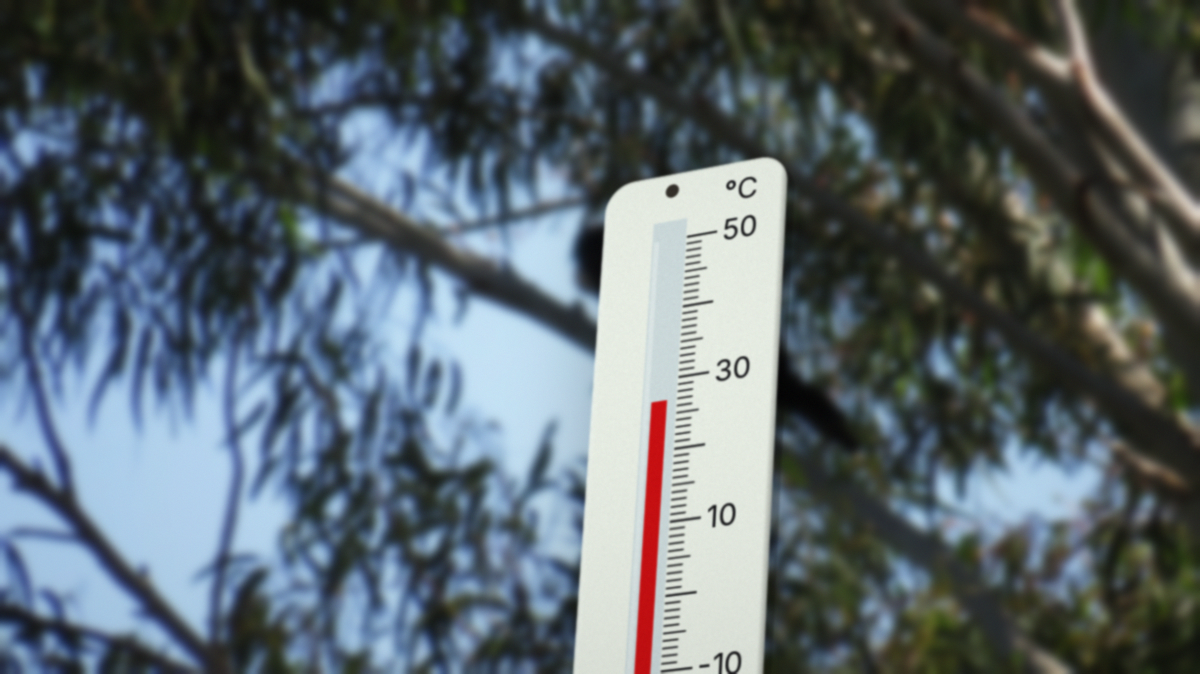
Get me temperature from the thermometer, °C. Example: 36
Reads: 27
